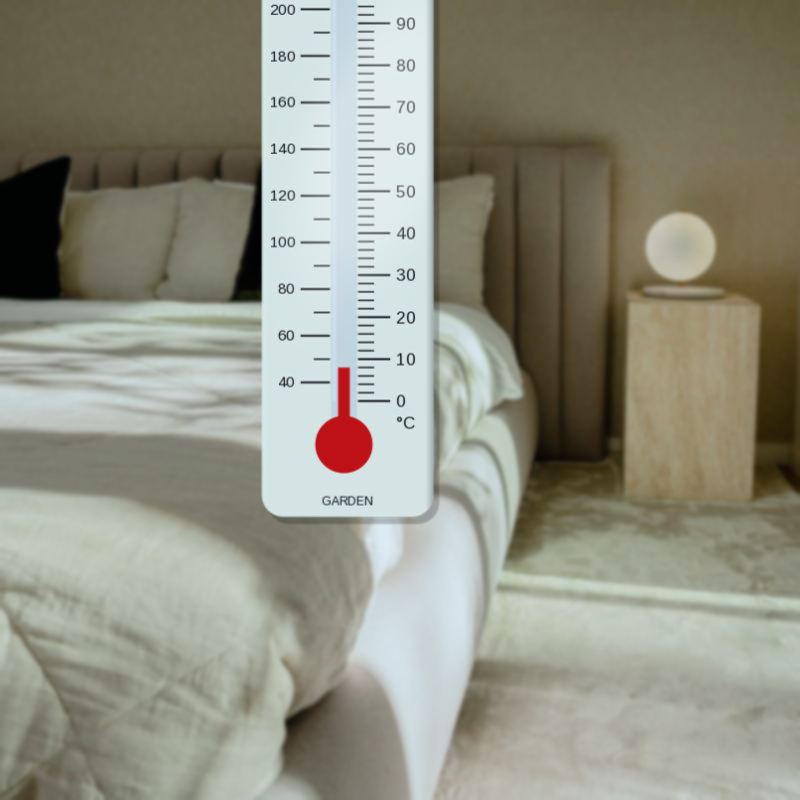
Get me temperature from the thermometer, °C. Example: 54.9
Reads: 8
